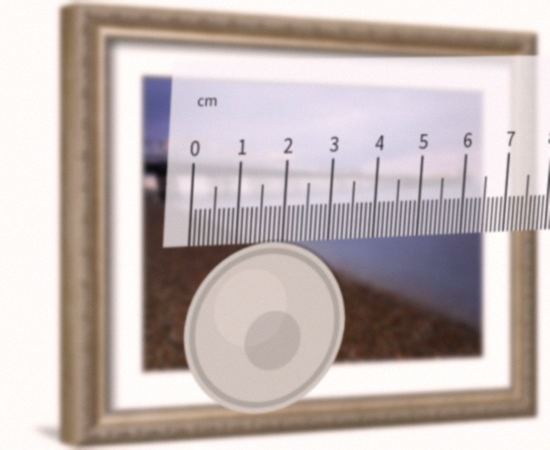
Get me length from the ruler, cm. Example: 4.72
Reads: 3.5
